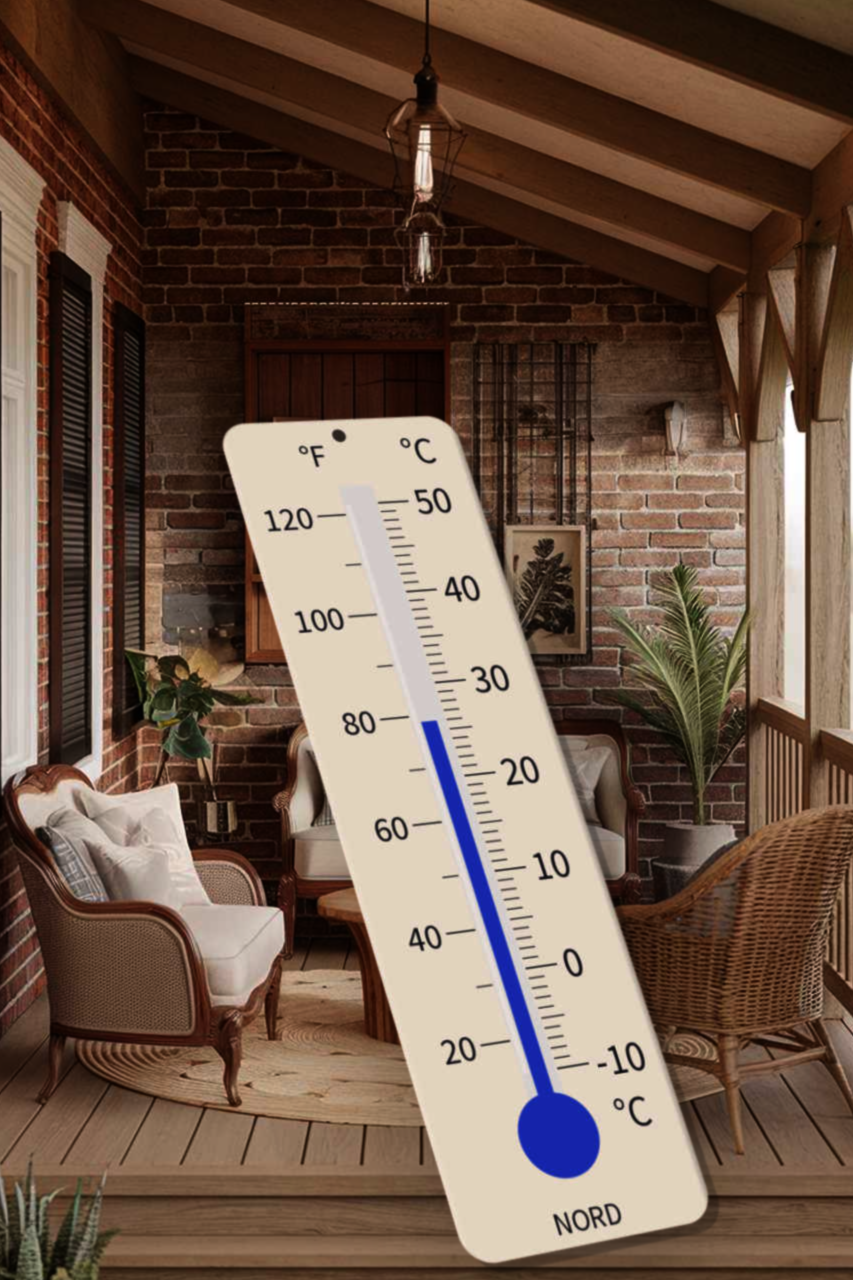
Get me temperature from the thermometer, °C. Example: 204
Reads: 26
